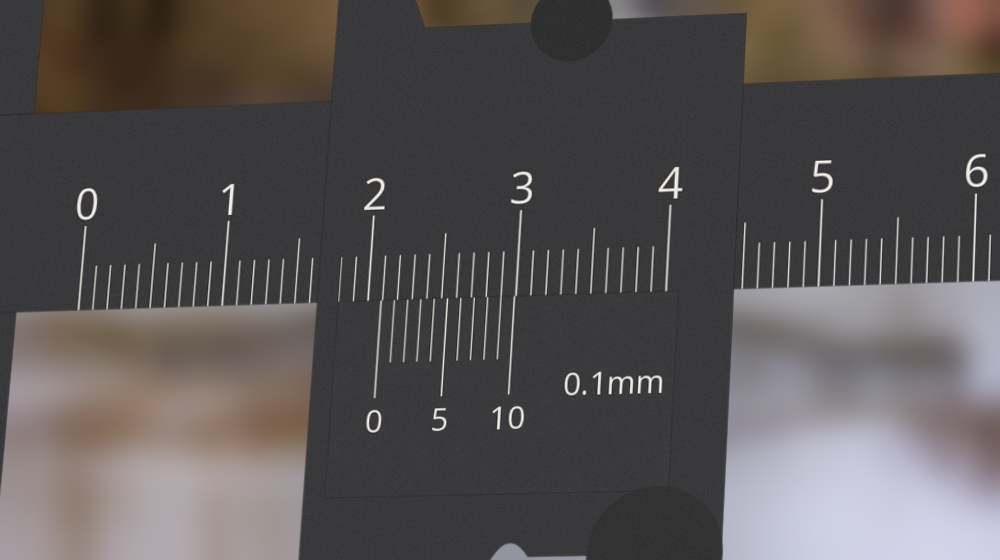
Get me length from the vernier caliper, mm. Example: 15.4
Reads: 20.9
